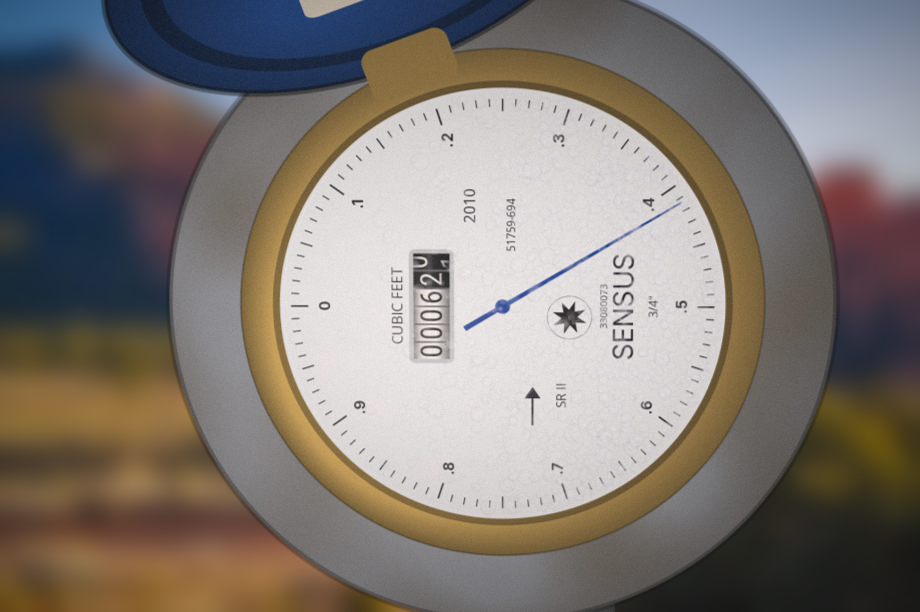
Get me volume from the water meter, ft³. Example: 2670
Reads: 620.41
